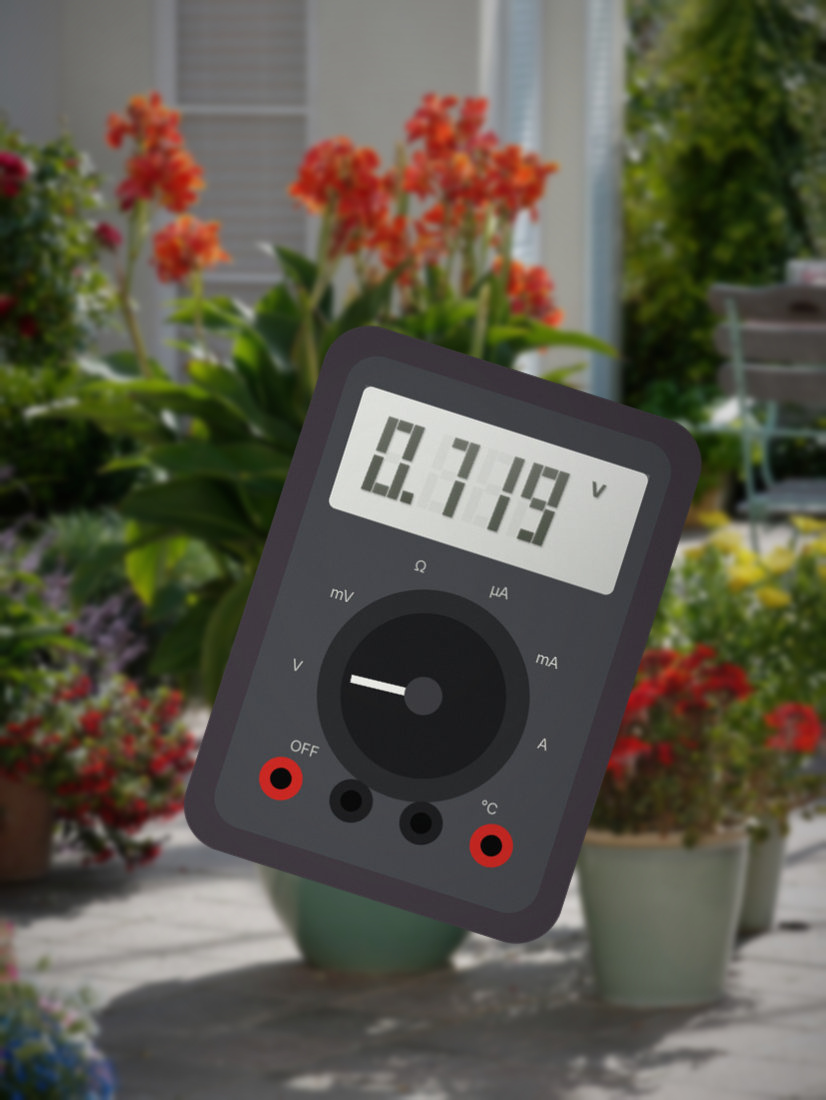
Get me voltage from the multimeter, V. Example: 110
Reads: 0.719
